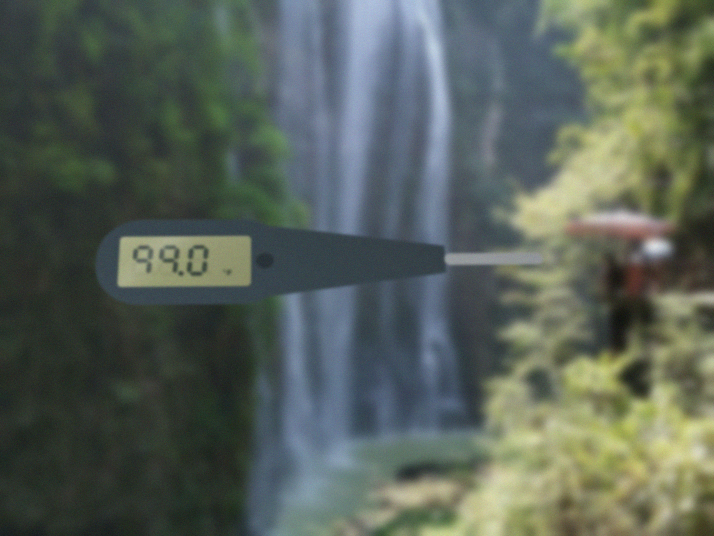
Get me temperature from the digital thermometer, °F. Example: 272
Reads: 99.0
